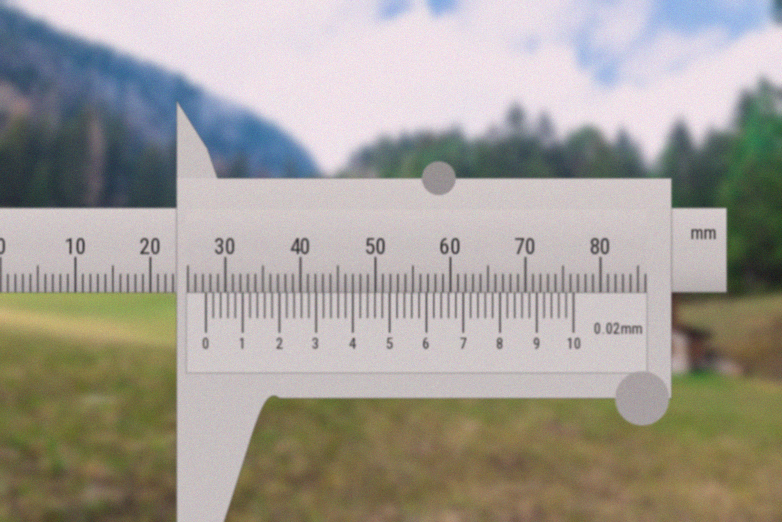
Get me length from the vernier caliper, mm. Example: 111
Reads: 27.4
